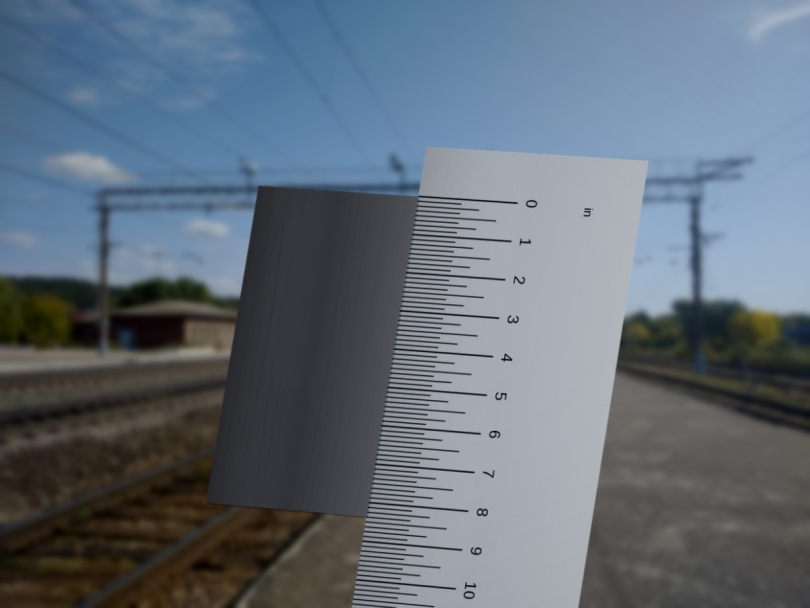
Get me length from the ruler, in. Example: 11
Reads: 8.375
